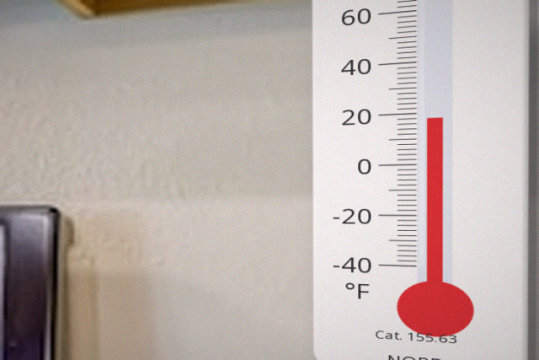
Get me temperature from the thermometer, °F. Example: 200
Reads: 18
